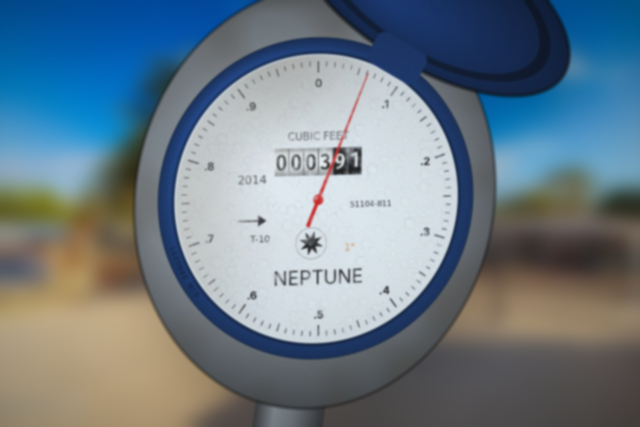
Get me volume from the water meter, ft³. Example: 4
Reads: 391.06
